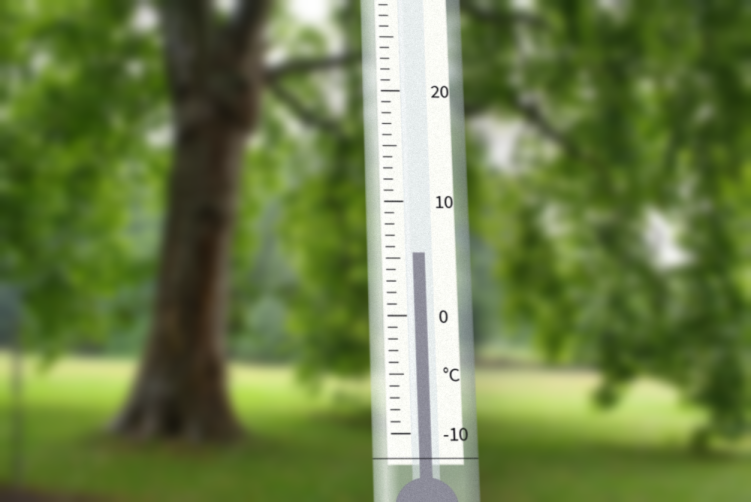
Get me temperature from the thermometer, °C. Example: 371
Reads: 5.5
